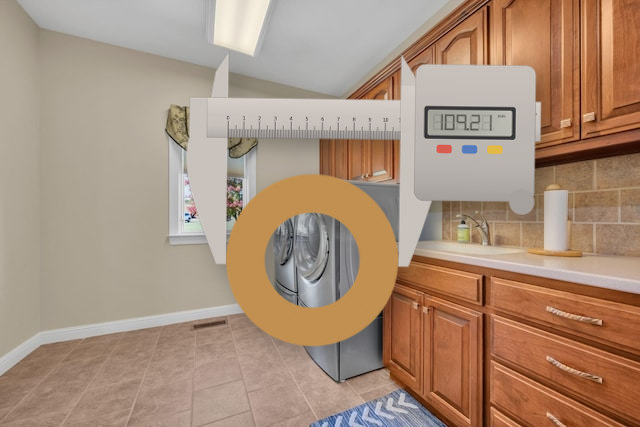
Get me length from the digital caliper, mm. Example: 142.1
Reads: 109.21
